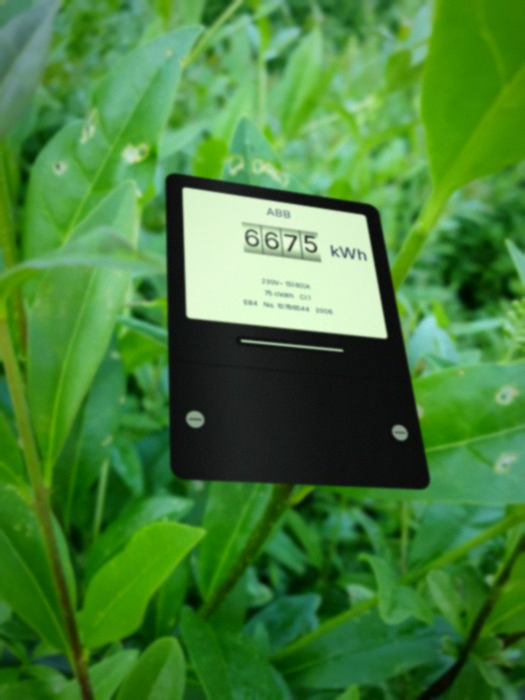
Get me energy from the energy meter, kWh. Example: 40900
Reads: 6675
